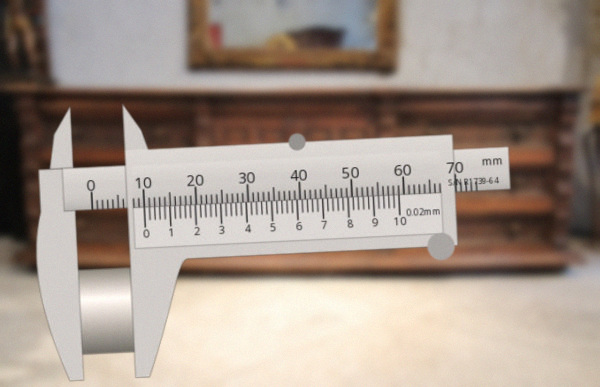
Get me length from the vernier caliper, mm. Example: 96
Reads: 10.0
